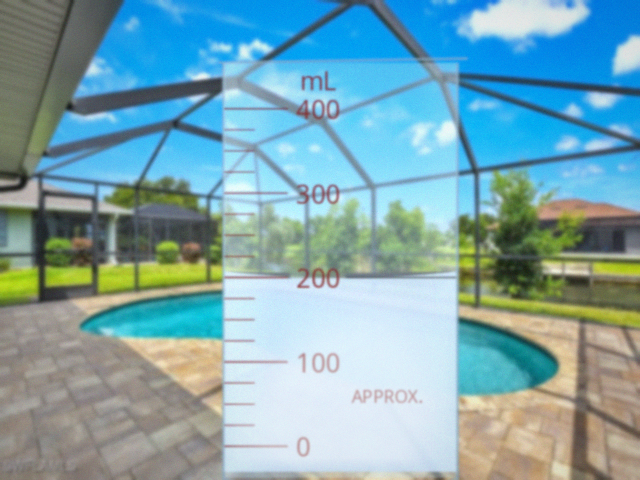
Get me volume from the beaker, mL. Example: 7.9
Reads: 200
